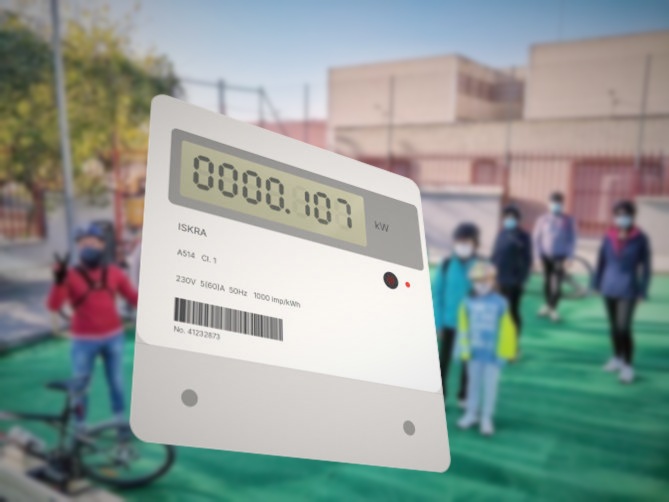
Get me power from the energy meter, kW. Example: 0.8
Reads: 0.107
